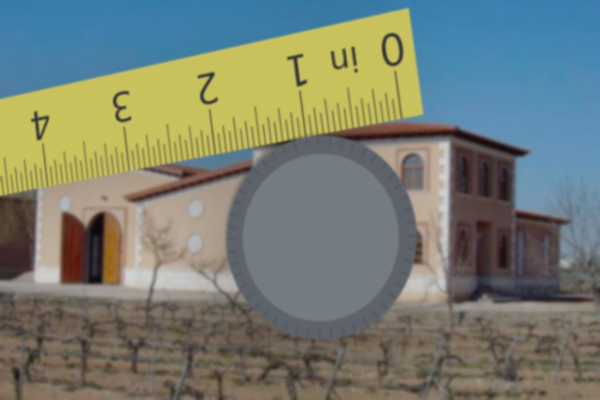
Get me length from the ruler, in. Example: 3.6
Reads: 2
